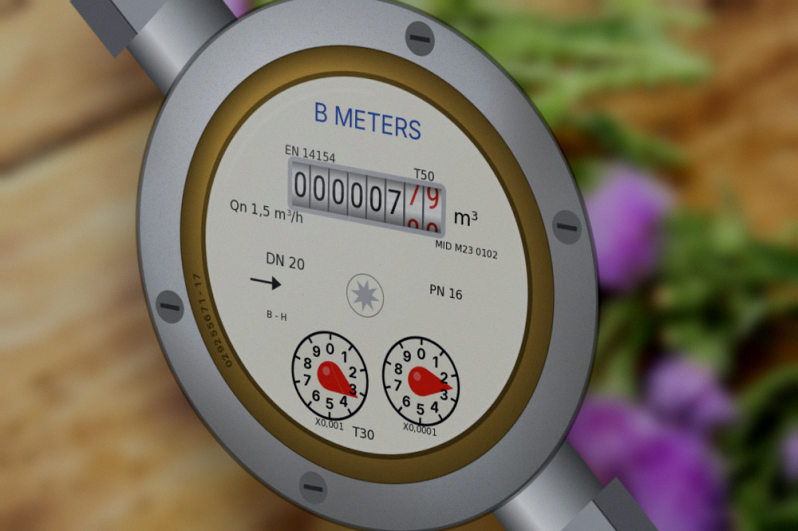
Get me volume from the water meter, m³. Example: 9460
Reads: 7.7932
